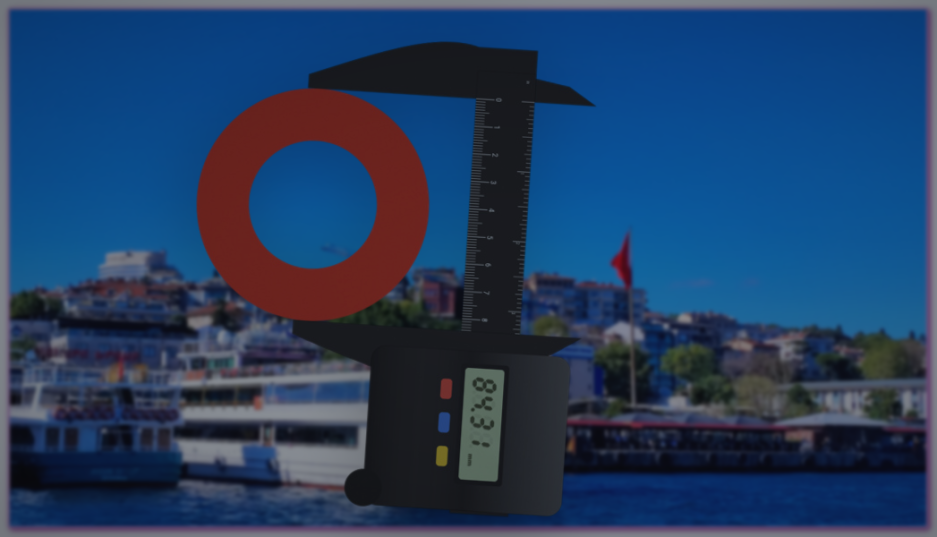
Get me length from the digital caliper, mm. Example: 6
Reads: 84.31
